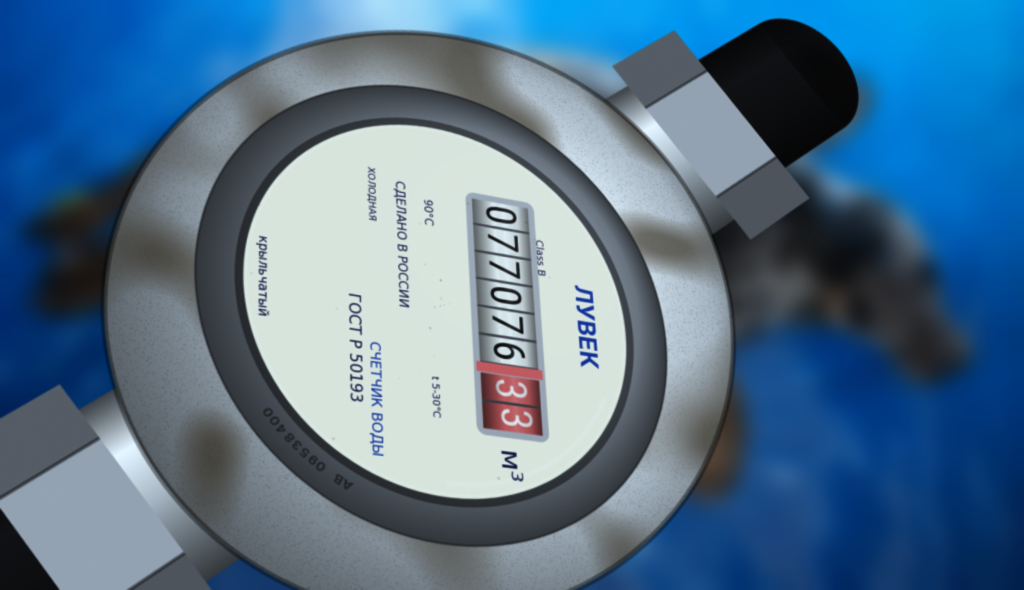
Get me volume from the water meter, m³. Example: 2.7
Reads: 77076.33
